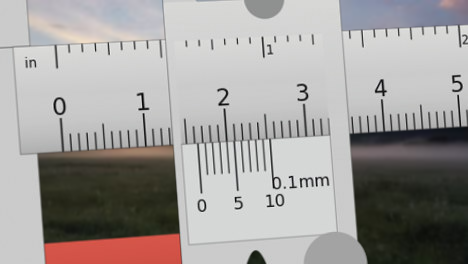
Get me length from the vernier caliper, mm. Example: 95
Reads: 16.4
